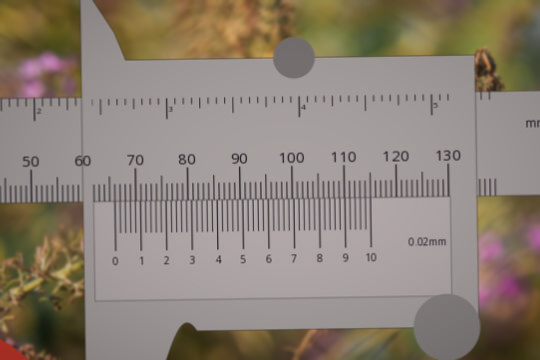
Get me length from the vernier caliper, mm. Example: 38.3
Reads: 66.0
